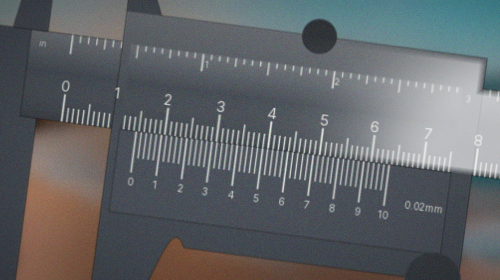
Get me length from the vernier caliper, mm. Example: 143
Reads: 14.5
